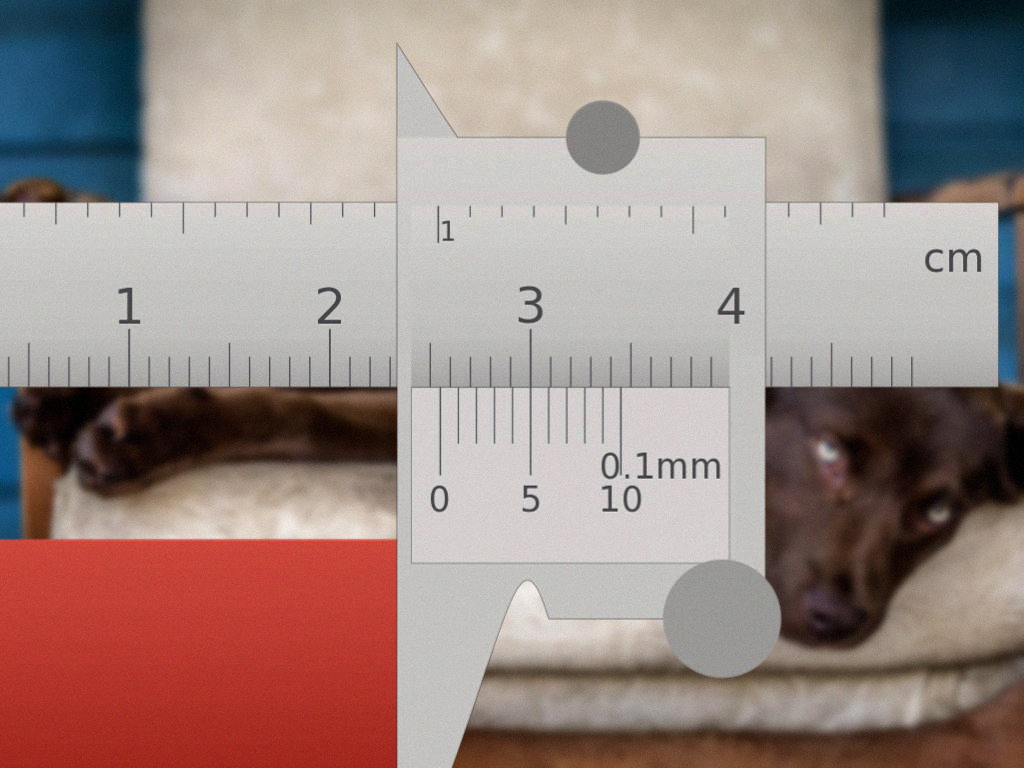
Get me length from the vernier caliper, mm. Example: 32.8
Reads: 25.5
